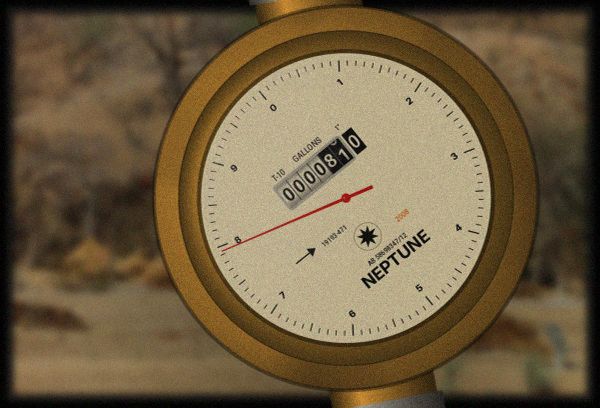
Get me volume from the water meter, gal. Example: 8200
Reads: 807.9
